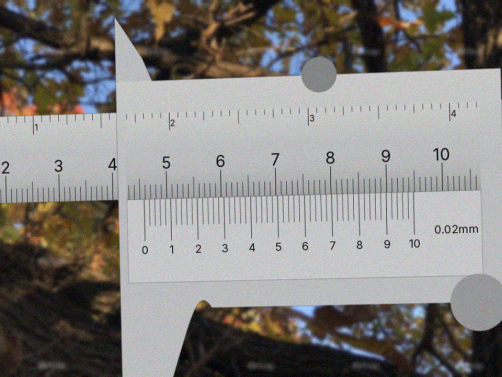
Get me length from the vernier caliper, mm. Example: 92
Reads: 45.8
